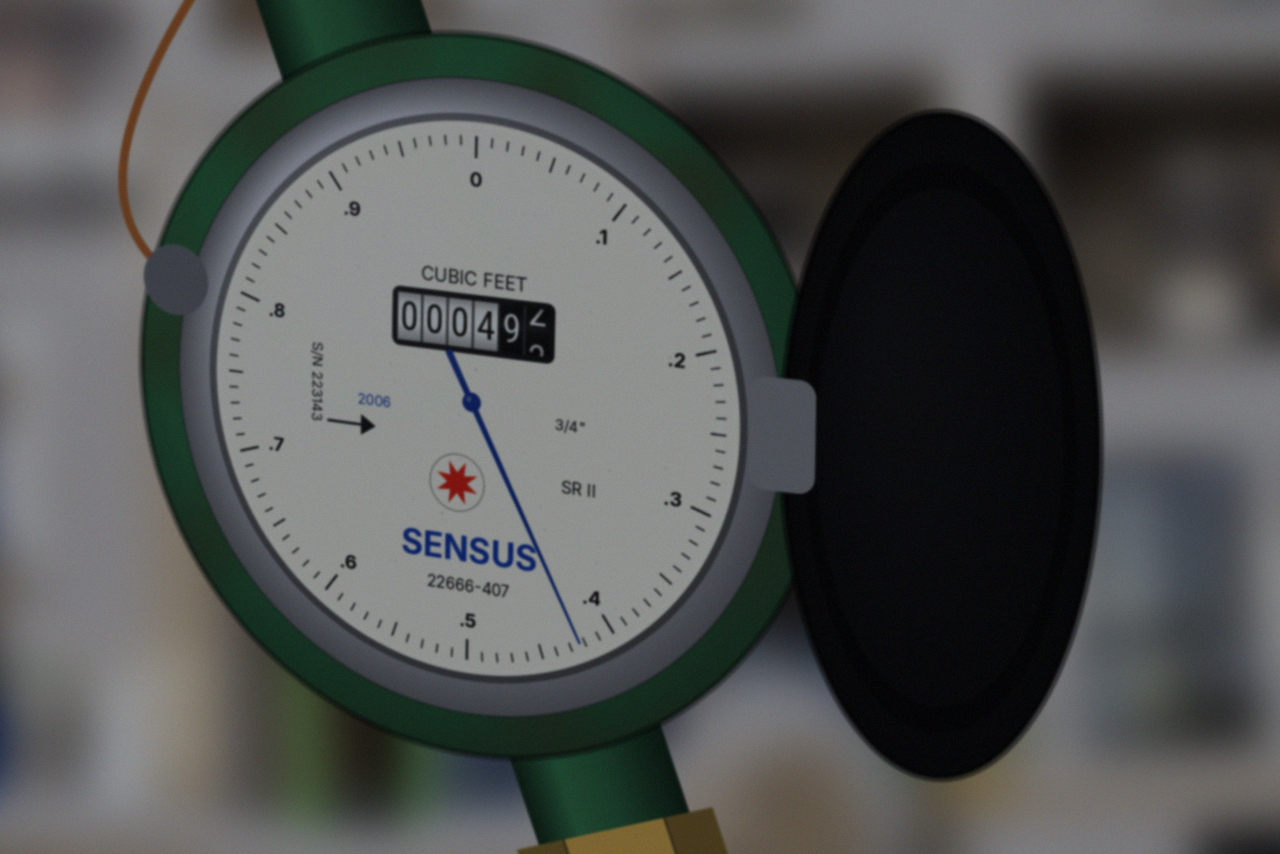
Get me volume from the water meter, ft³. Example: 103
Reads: 492.42
